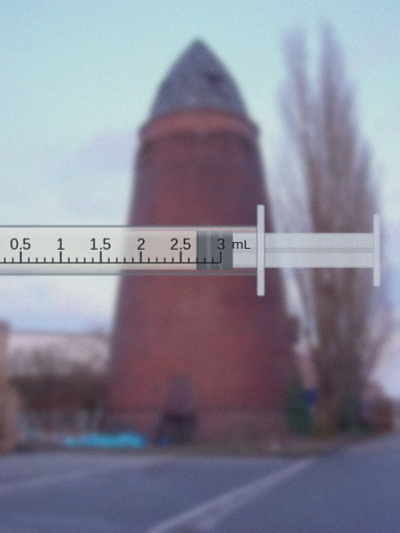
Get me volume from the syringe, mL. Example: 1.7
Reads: 2.7
